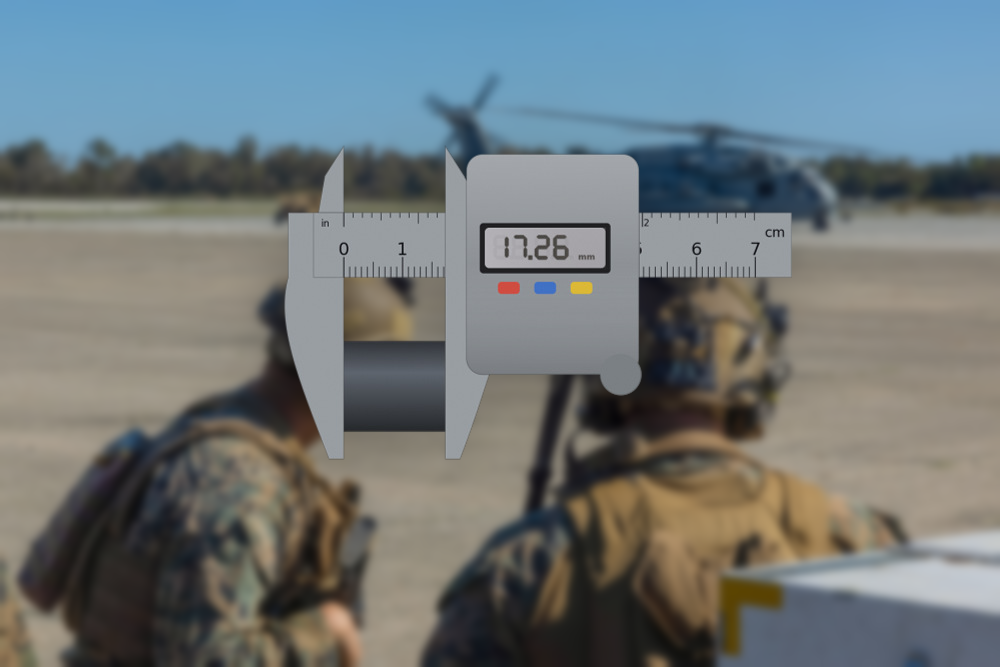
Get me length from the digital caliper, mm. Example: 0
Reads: 17.26
